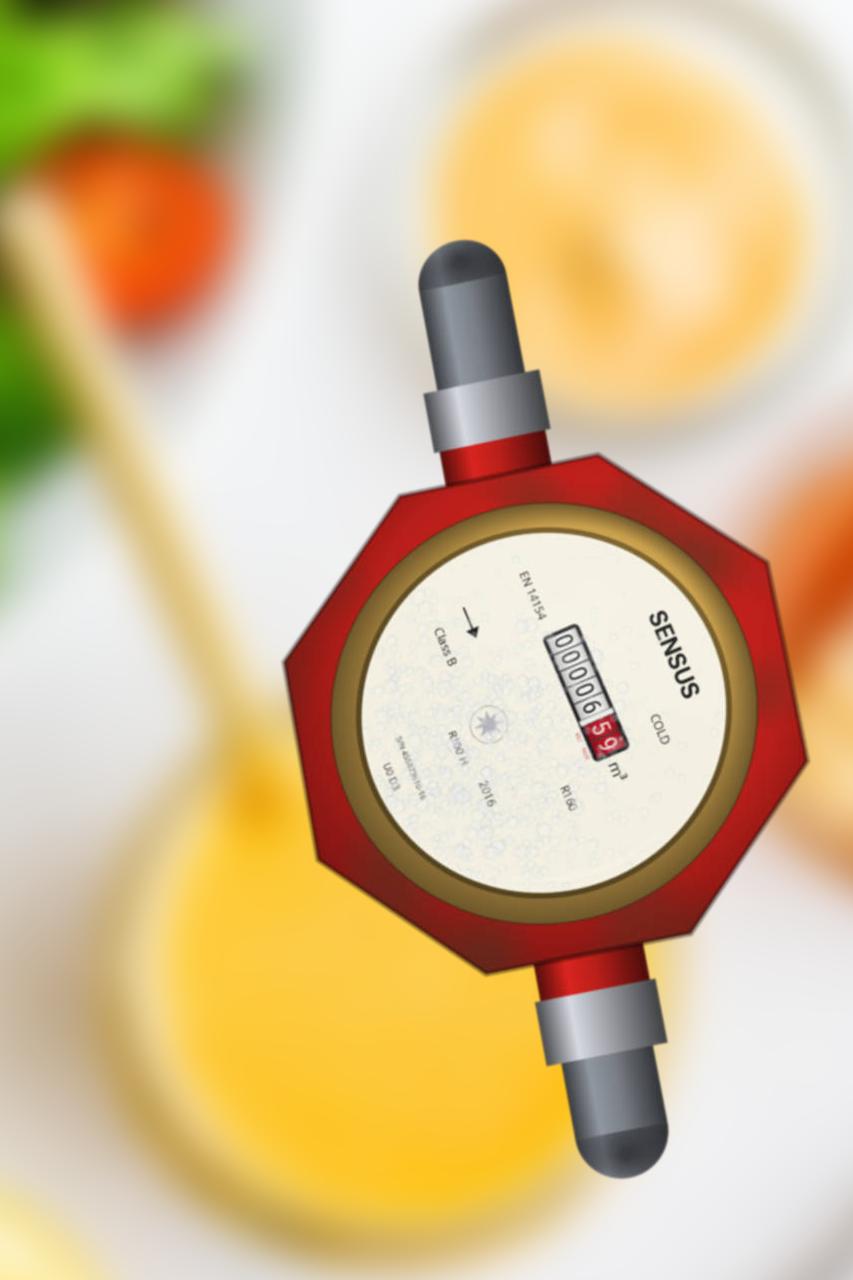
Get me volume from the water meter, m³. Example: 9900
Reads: 6.59
